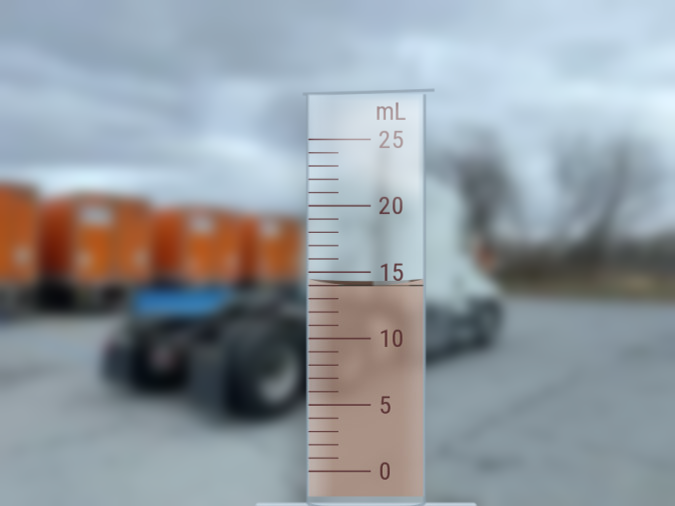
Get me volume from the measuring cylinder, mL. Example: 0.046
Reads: 14
